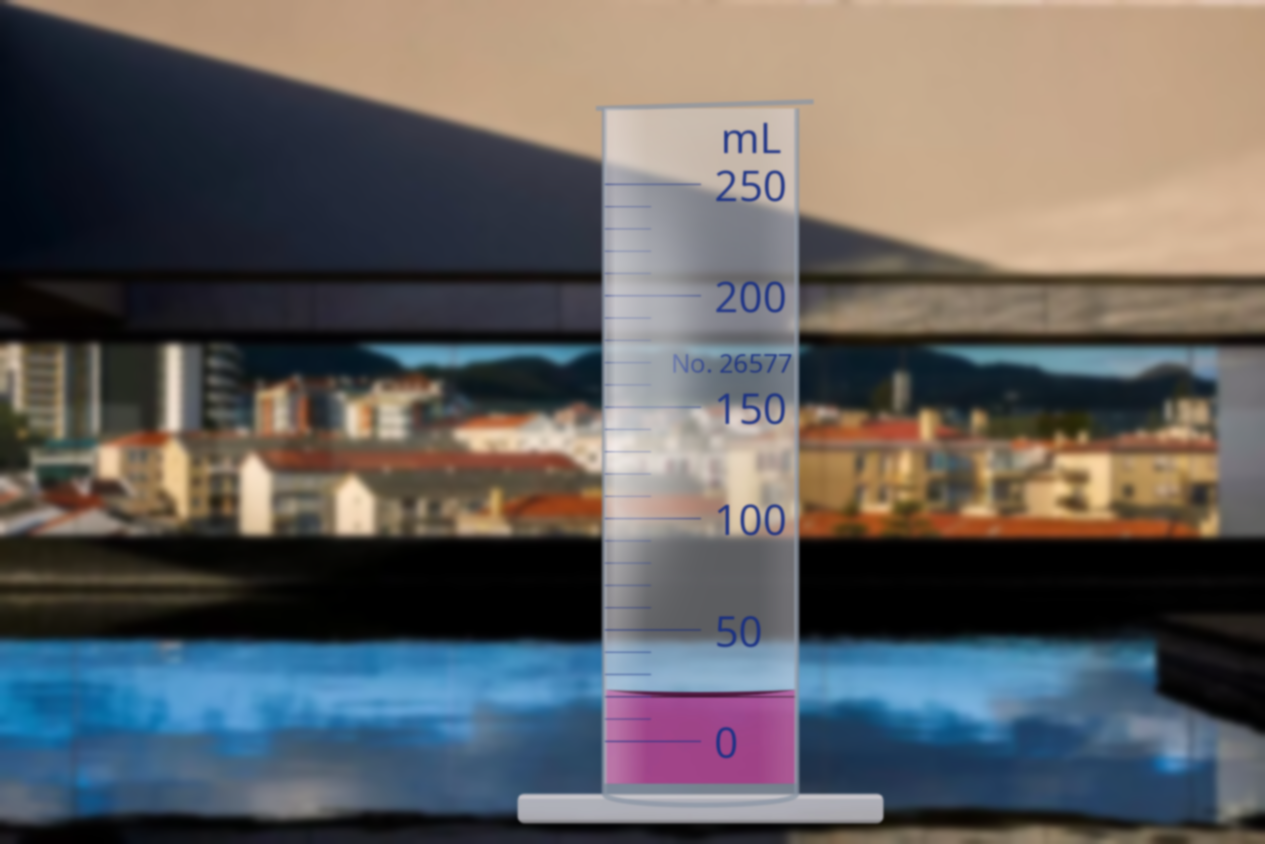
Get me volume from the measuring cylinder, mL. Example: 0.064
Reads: 20
